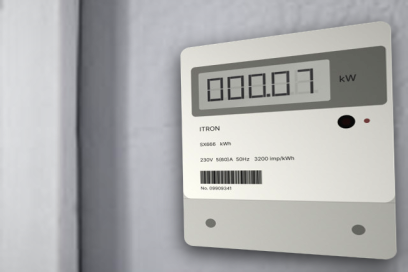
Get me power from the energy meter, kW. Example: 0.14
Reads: 0.07
